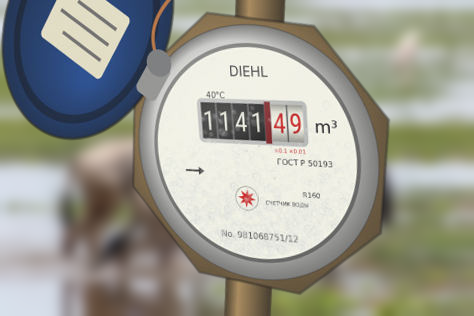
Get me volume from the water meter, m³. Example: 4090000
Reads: 1141.49
